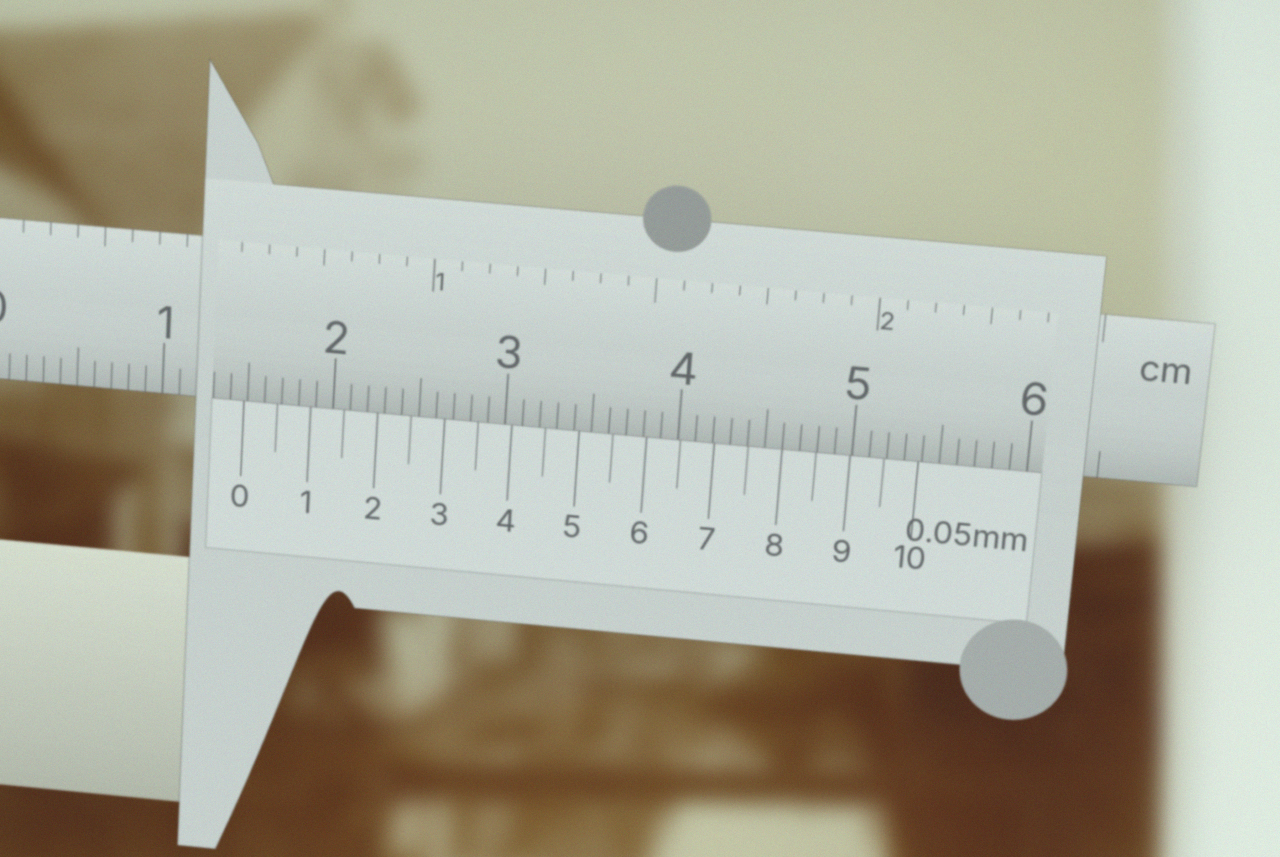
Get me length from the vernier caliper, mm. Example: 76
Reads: 14.8
